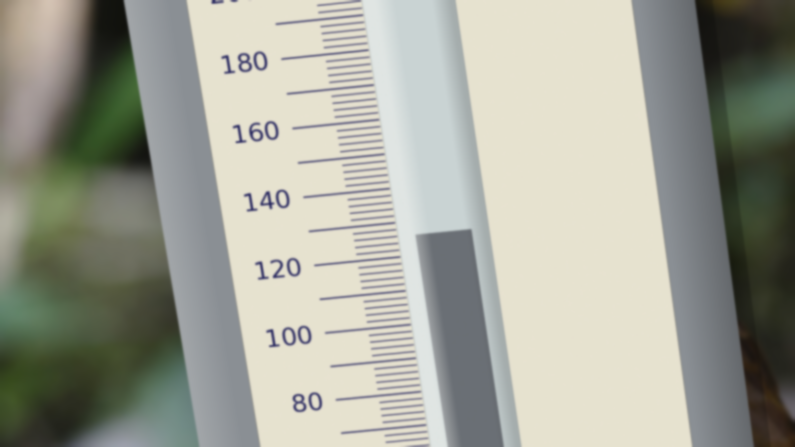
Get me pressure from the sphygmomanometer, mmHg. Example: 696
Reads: 126
